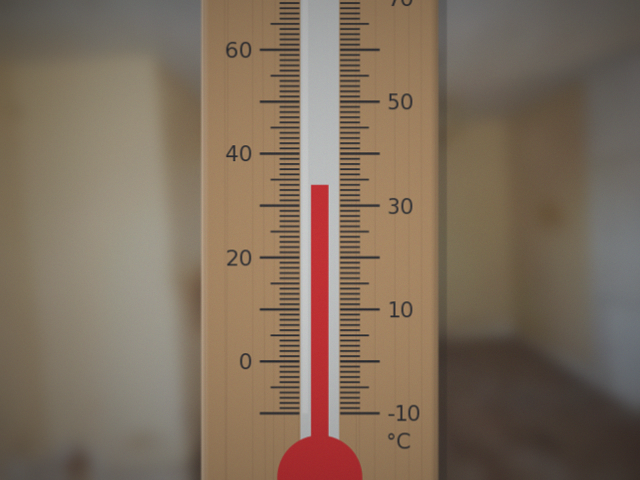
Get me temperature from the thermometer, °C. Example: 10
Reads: 34
